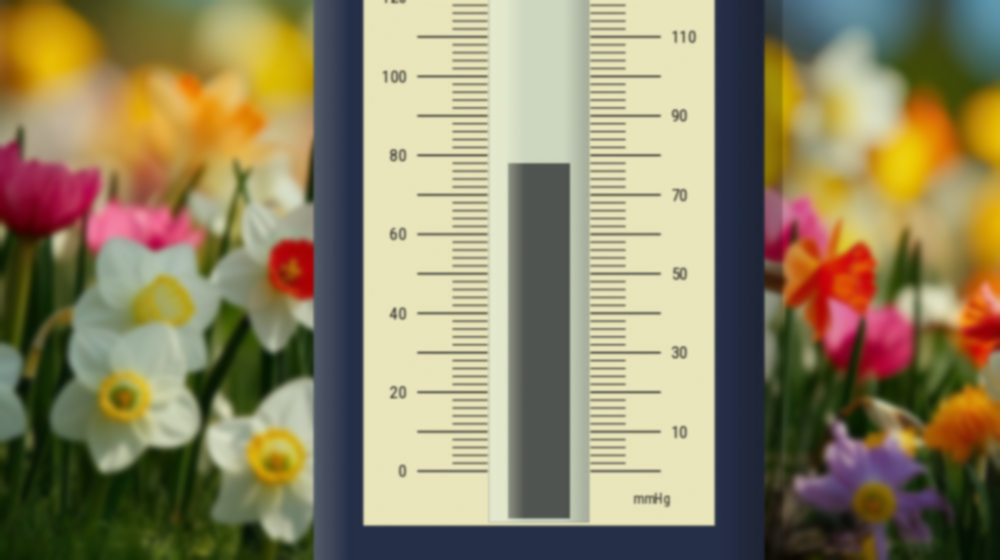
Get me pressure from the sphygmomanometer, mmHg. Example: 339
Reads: 78
